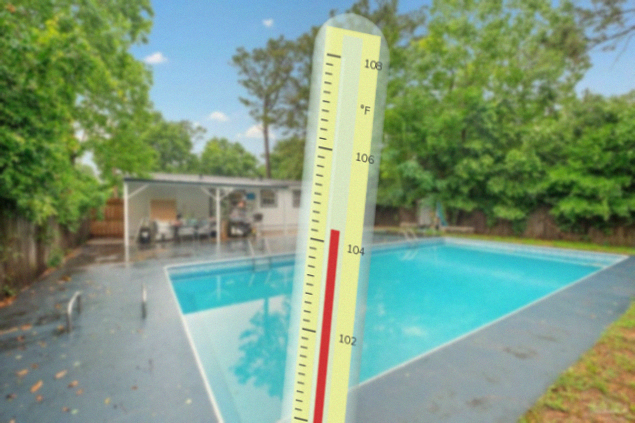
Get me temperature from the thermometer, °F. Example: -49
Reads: 104.3
